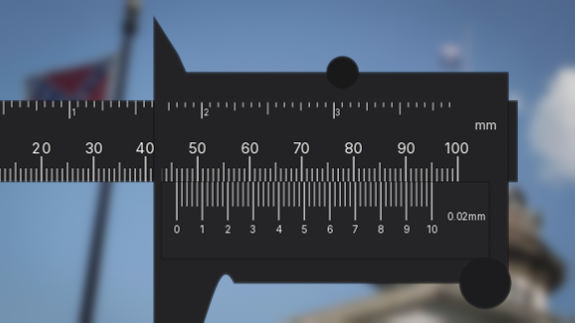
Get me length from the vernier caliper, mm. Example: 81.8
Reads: 46.0
